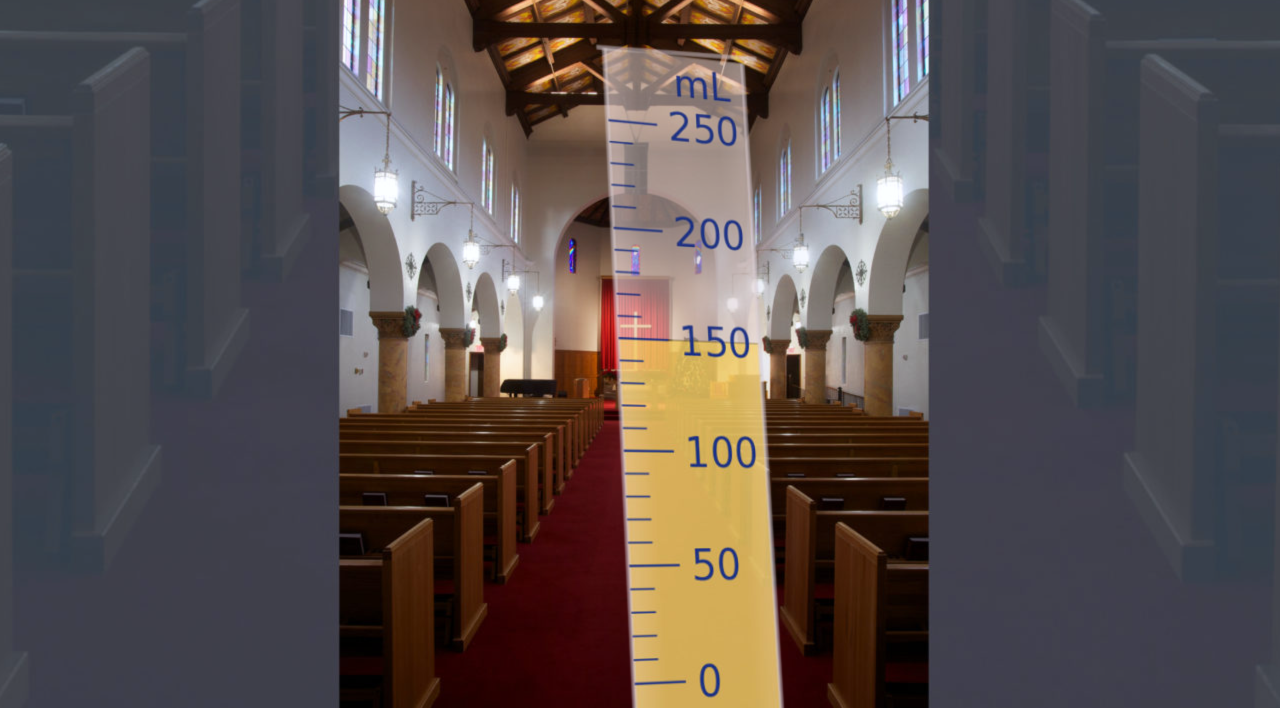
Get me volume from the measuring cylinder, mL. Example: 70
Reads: 150
